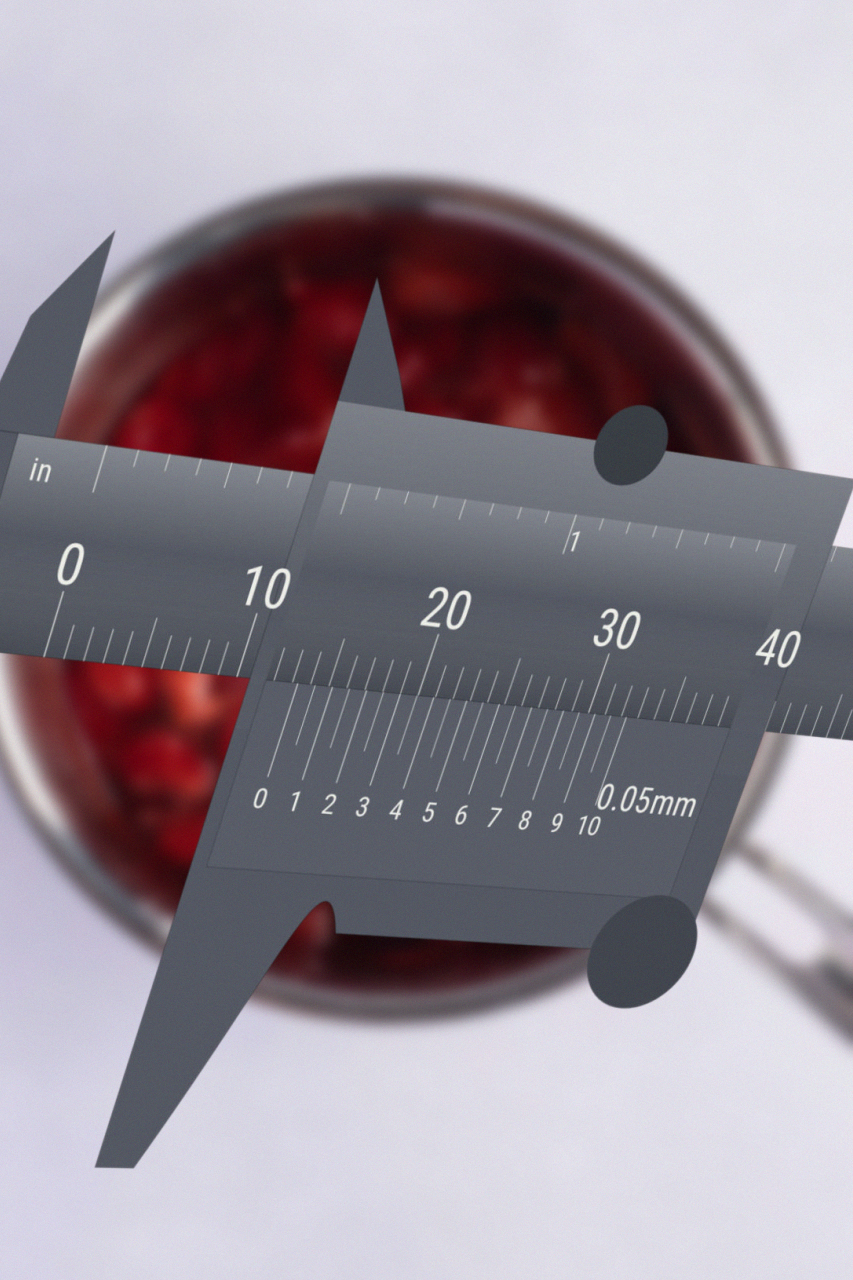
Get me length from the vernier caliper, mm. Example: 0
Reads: 13.3
